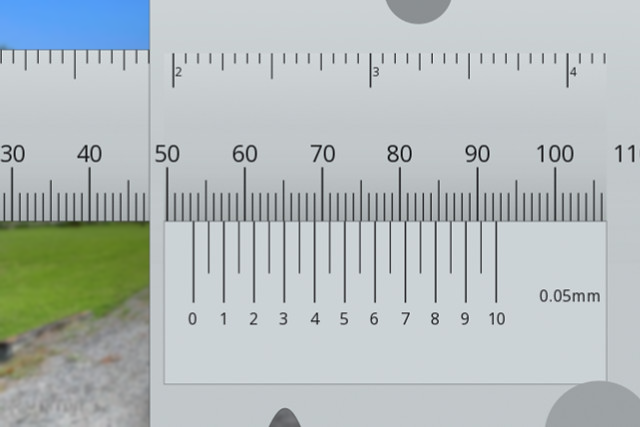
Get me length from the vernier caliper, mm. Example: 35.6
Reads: 53.4
